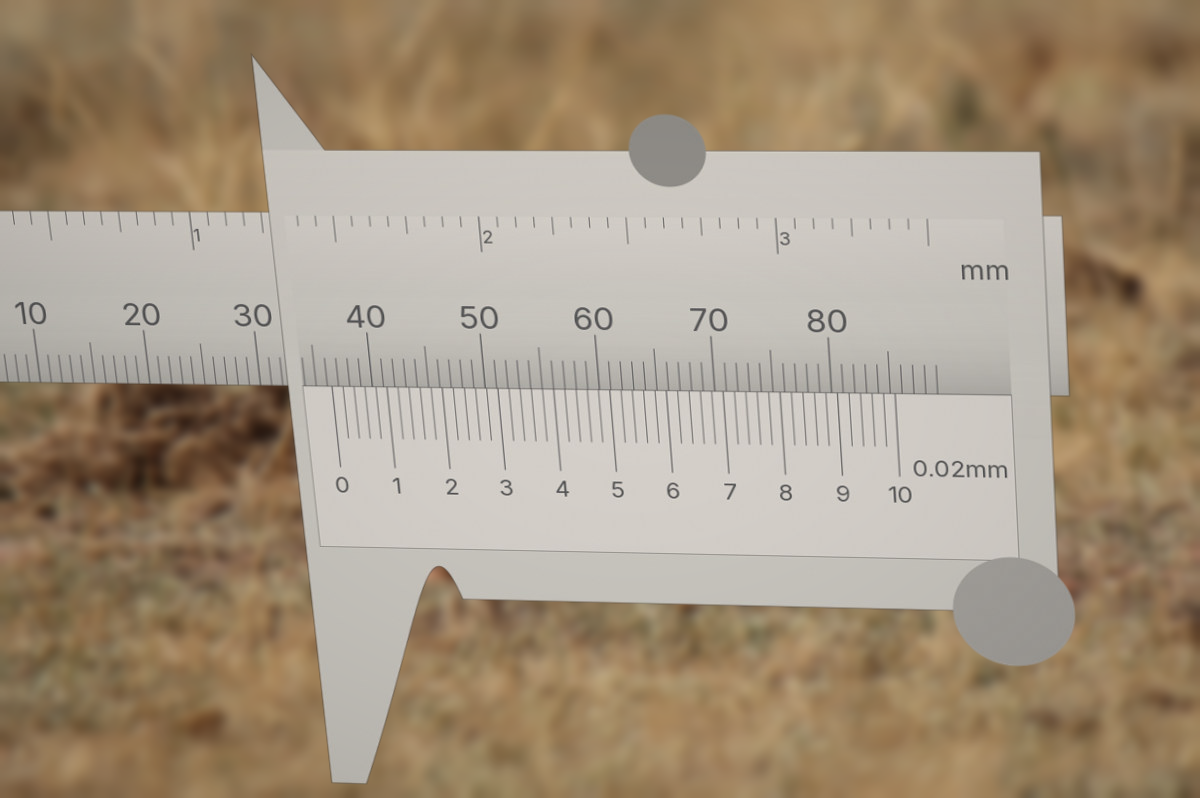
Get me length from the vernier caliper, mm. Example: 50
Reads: 36.4
